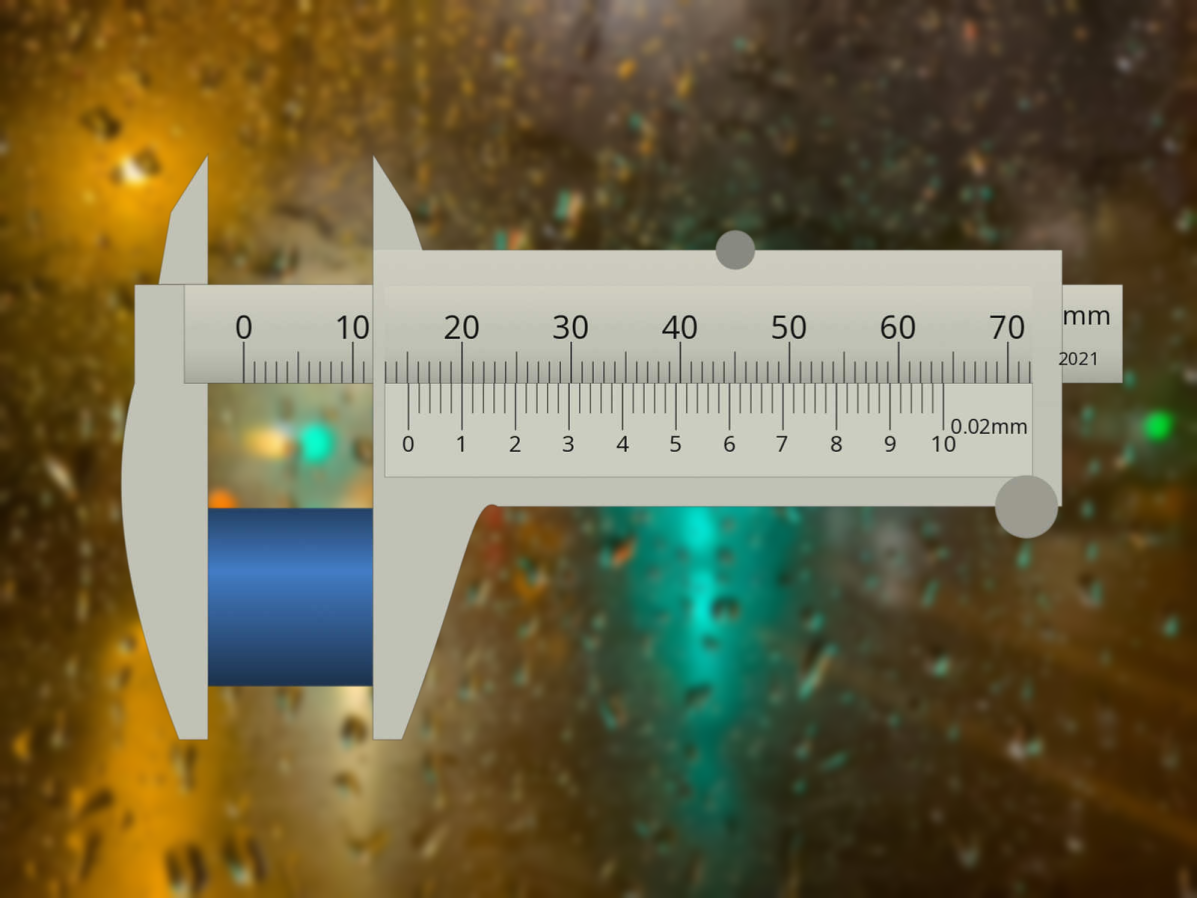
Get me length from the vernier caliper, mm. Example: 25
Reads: 15.1
